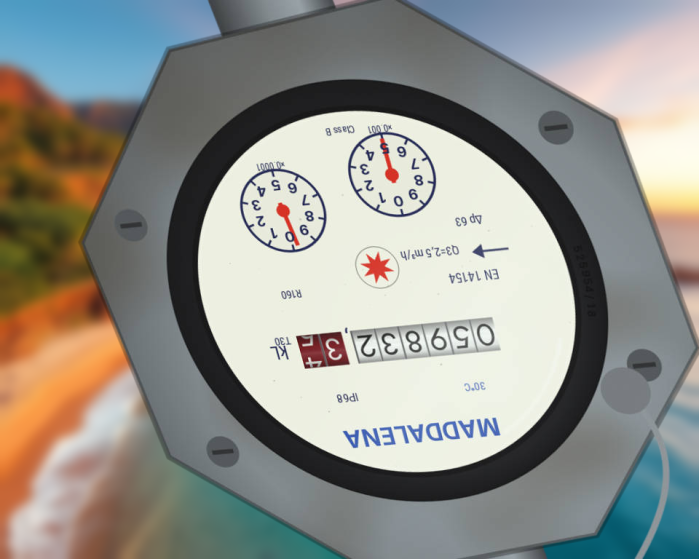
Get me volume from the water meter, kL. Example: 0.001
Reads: 59832.3449
